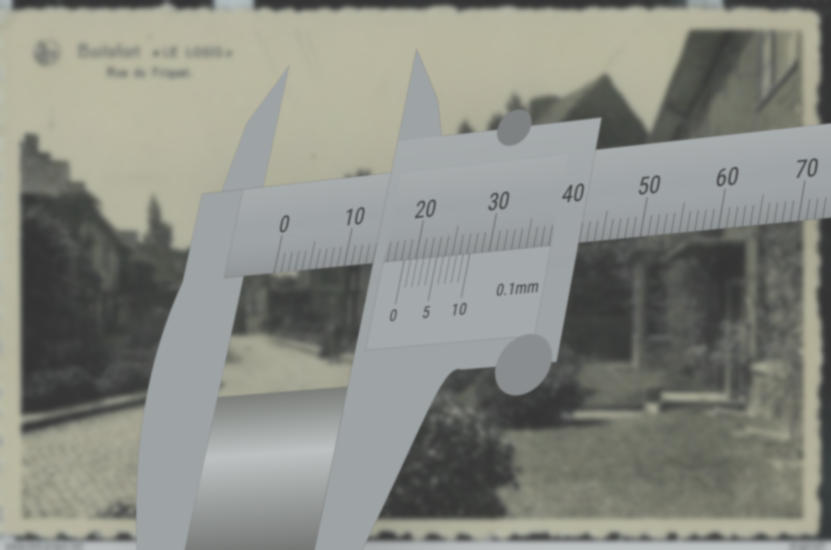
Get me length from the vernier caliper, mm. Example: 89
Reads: 18.4
